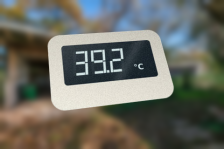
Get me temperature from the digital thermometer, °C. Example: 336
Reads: 39.2
